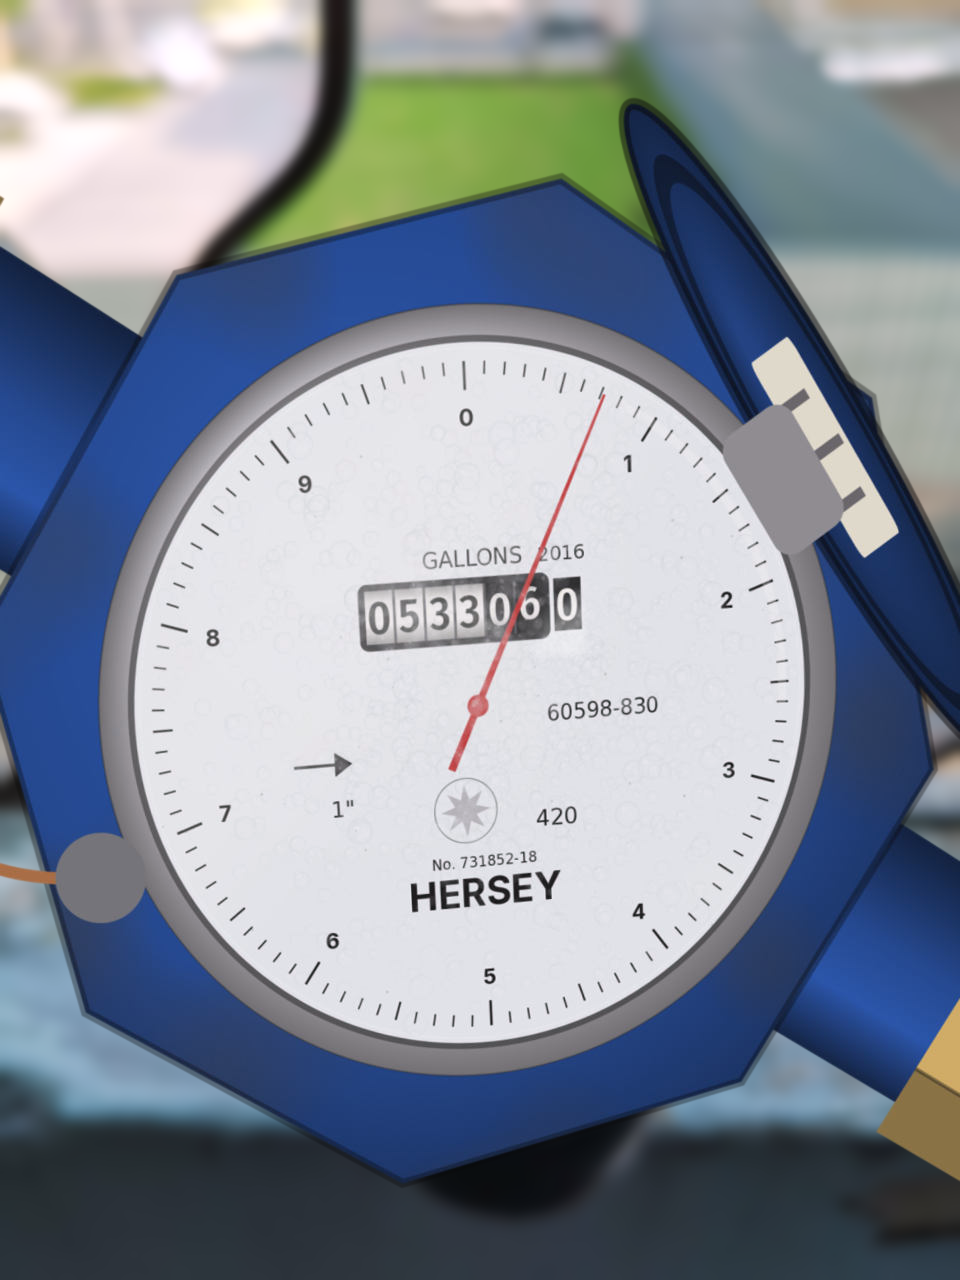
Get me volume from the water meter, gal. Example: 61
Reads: 533060.7
